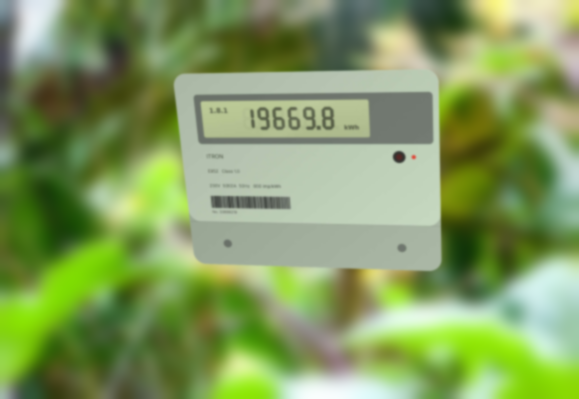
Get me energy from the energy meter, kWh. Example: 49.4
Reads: 19669.8
